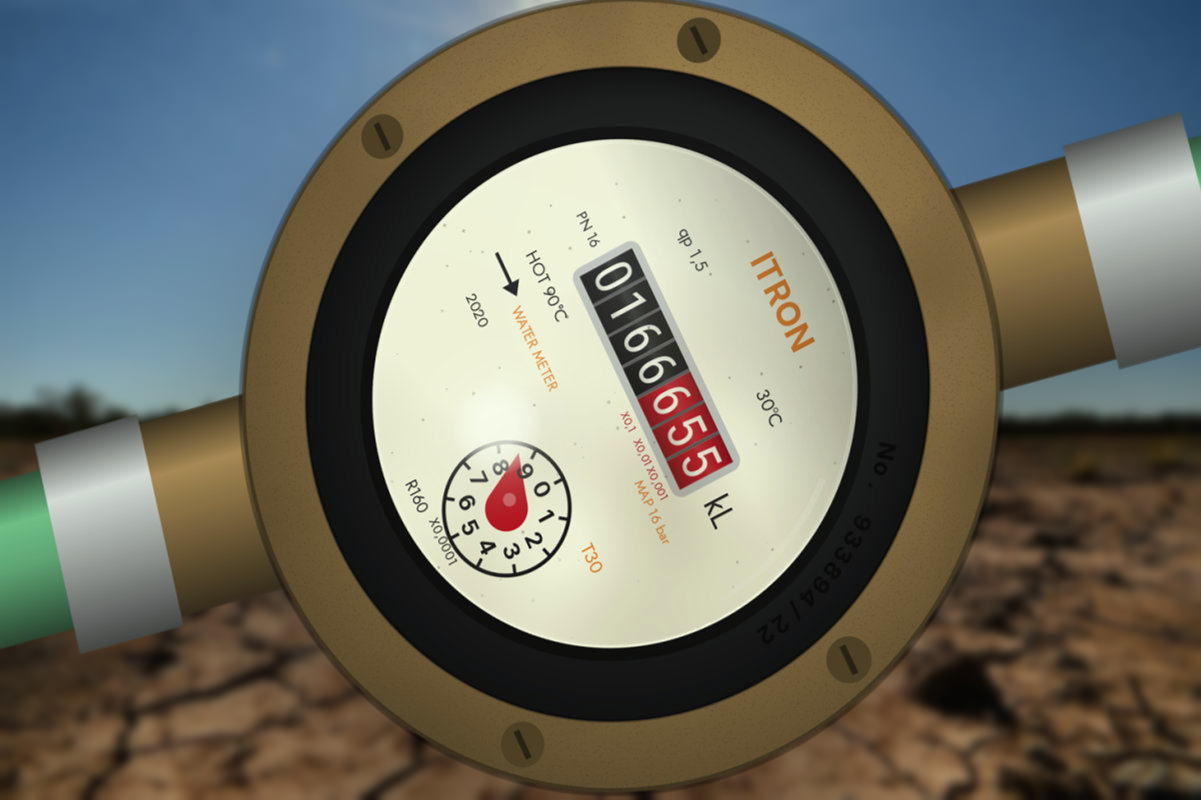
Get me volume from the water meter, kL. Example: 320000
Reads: 166.6558
